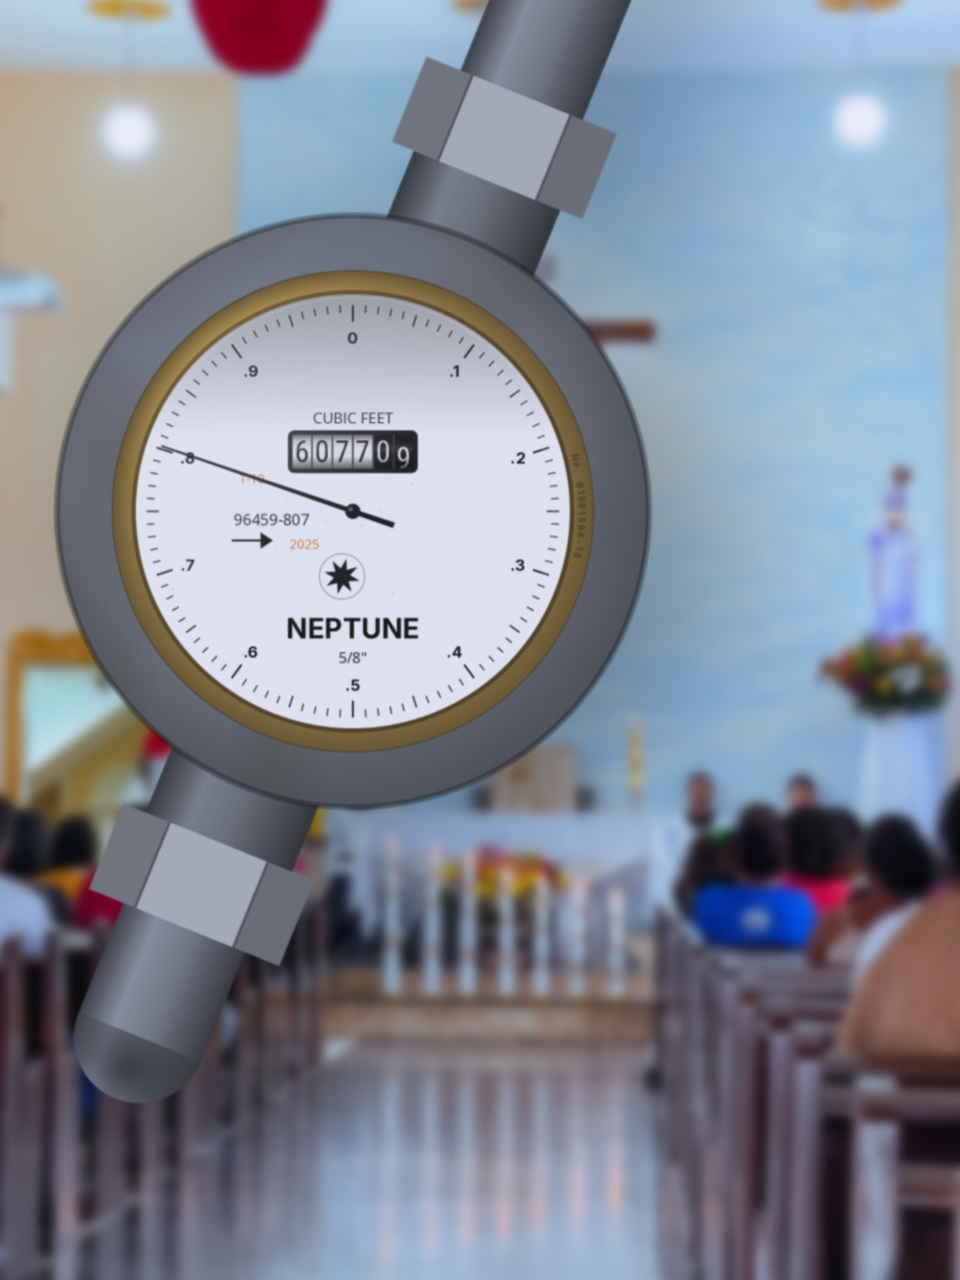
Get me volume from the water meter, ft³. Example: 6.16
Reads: 607708.80
